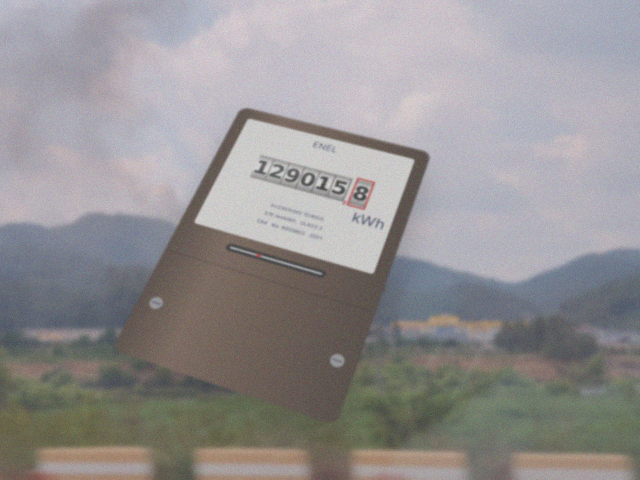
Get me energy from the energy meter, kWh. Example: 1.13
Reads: 129015.8
